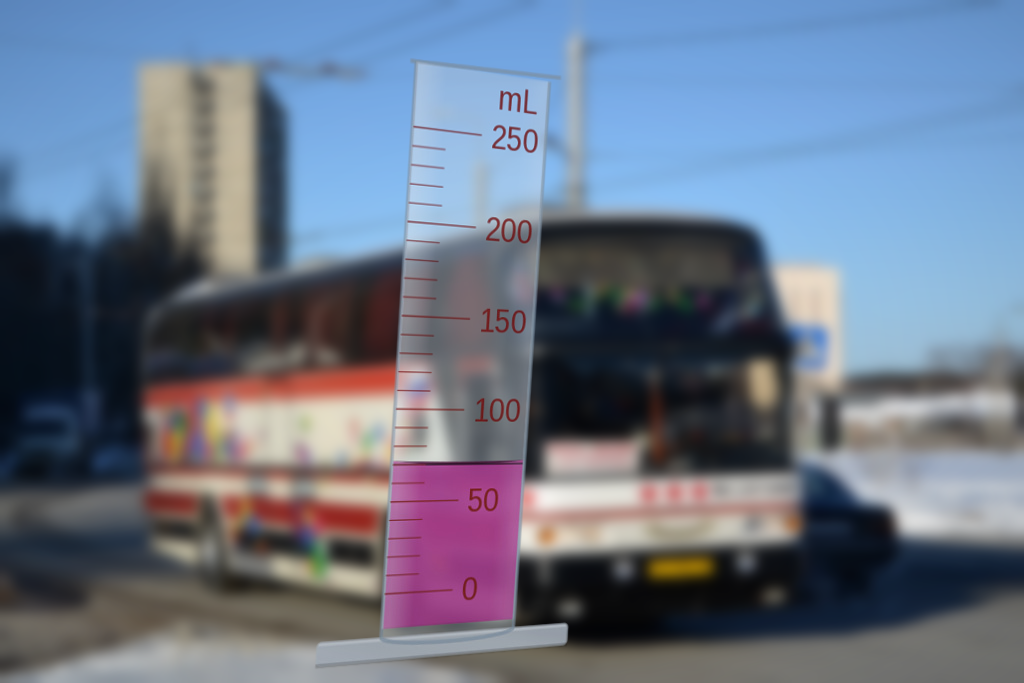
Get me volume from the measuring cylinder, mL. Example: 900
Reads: 70
